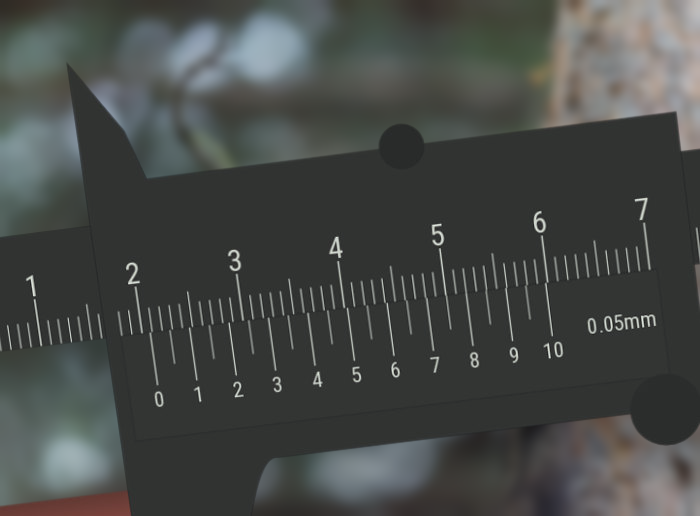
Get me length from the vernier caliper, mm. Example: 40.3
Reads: 20.8
